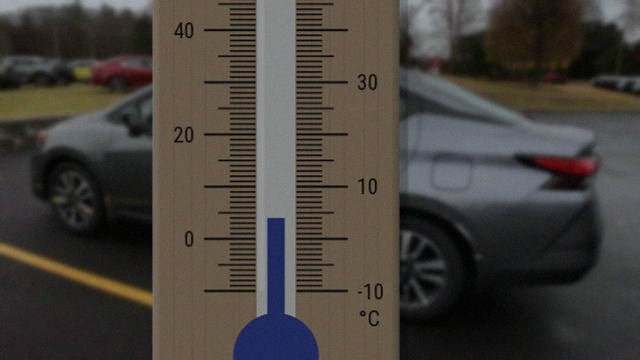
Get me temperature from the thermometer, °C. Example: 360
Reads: 4
